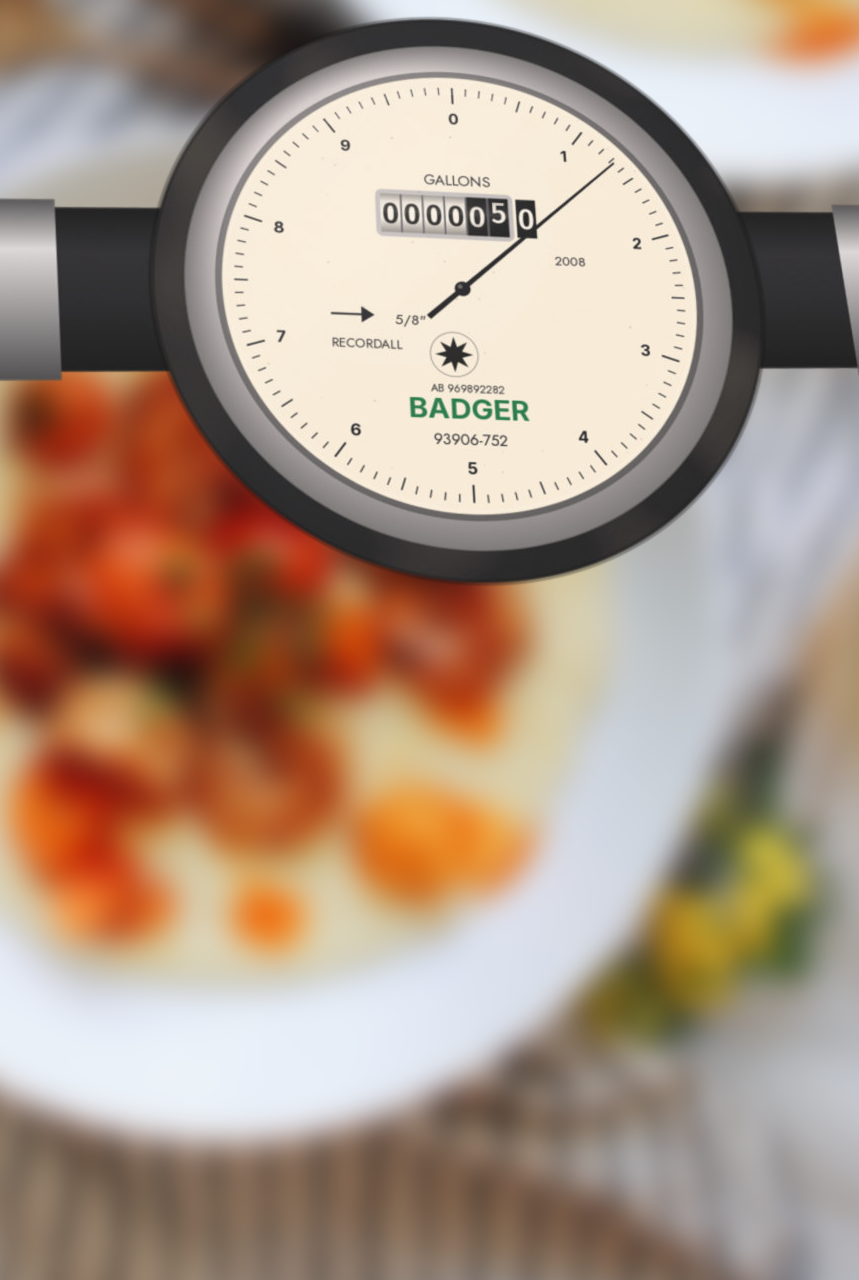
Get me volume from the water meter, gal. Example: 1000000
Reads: 51.3
